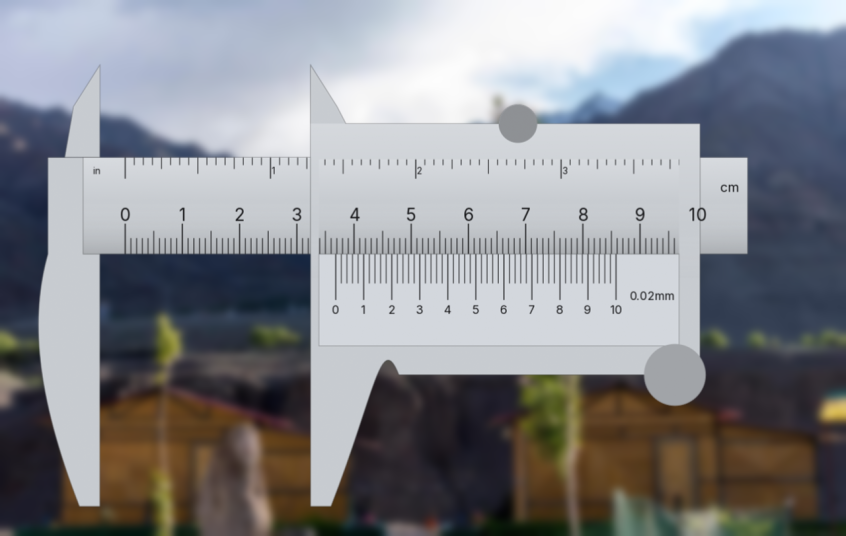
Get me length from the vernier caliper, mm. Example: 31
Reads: 36.8
